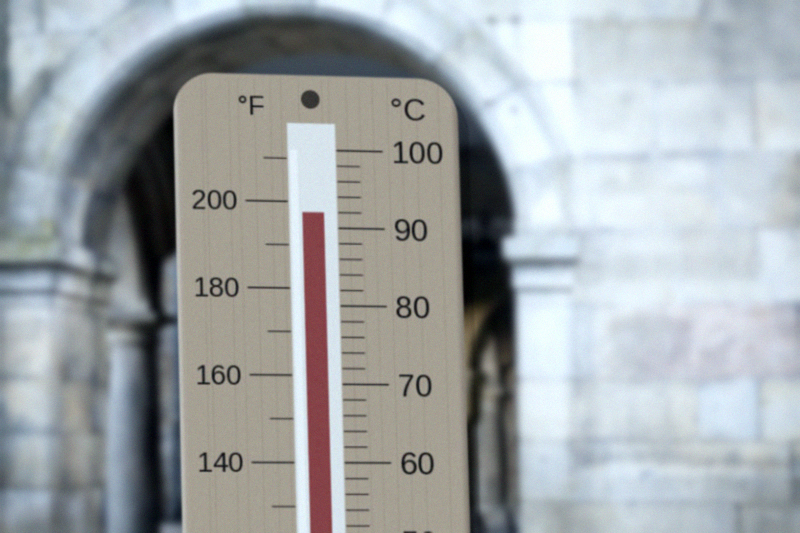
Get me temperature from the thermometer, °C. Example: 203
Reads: 92
